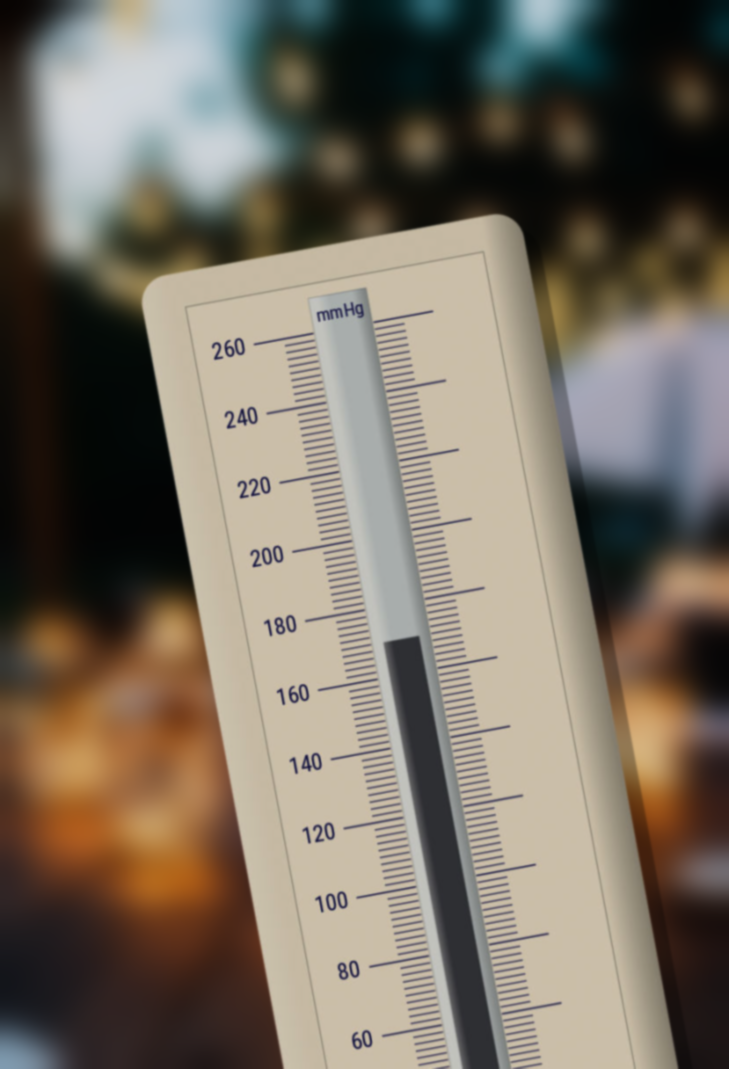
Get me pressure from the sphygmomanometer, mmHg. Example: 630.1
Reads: 170
